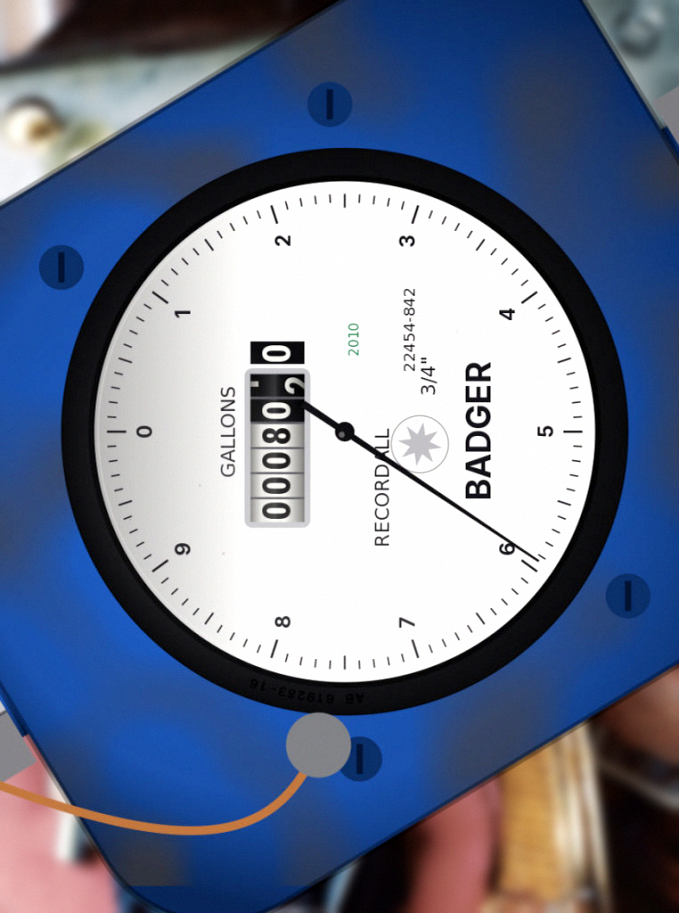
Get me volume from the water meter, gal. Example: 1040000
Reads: 8015.9
